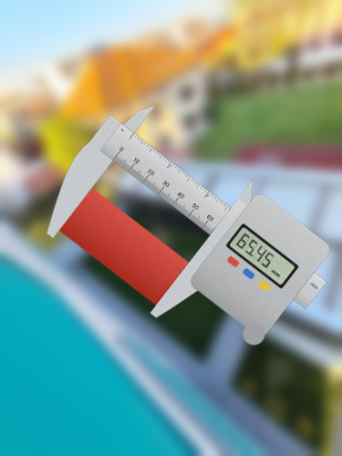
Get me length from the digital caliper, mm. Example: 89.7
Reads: 65.45
